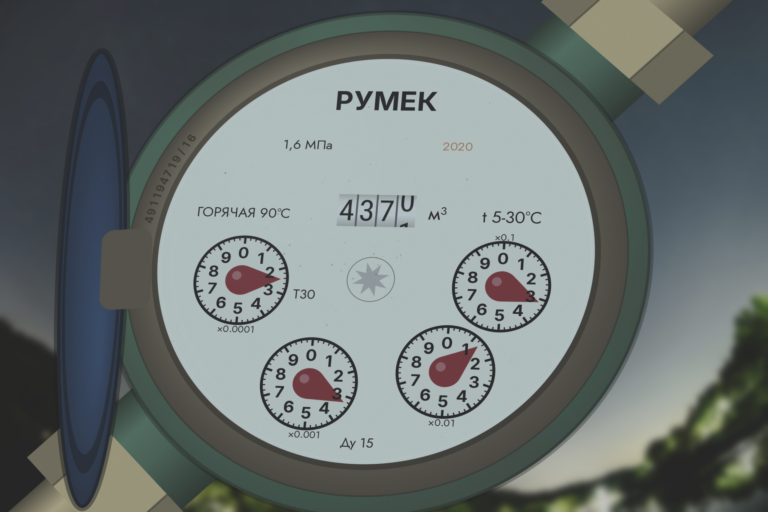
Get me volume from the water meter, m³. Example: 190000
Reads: 4370.3132
